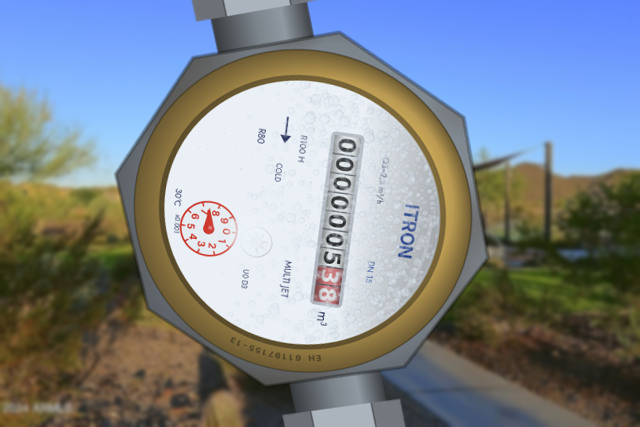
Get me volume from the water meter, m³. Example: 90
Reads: 5.387
